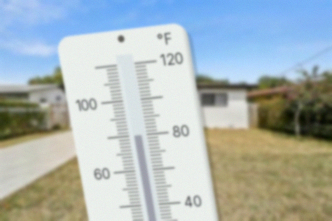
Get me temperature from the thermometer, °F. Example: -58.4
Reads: 80
